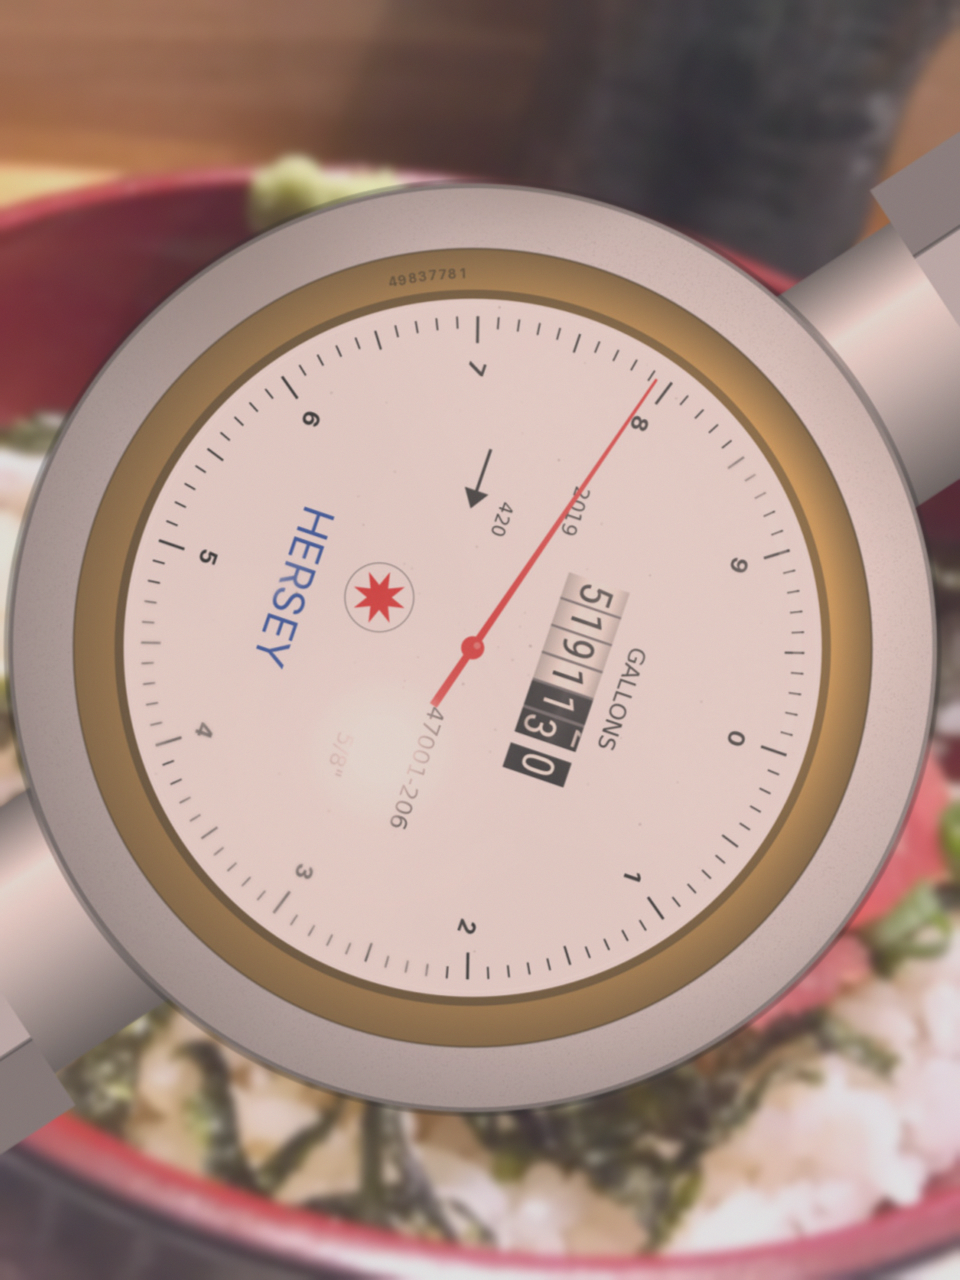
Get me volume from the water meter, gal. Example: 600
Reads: 5191127.9
